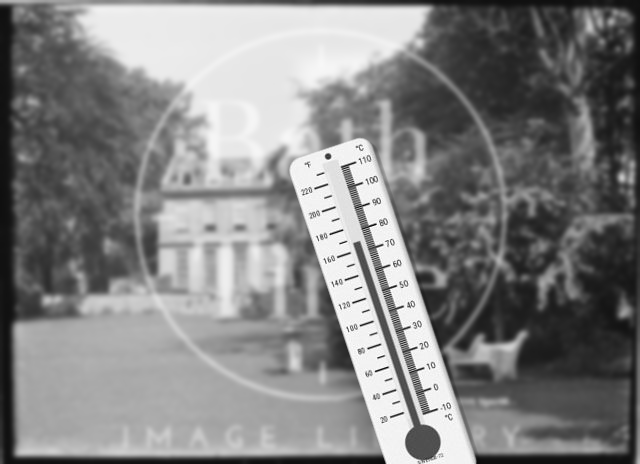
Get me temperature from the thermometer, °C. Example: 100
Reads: 75
